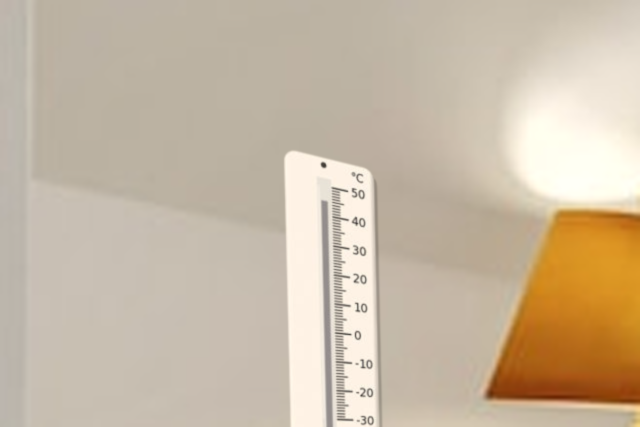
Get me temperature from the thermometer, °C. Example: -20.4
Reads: 45
